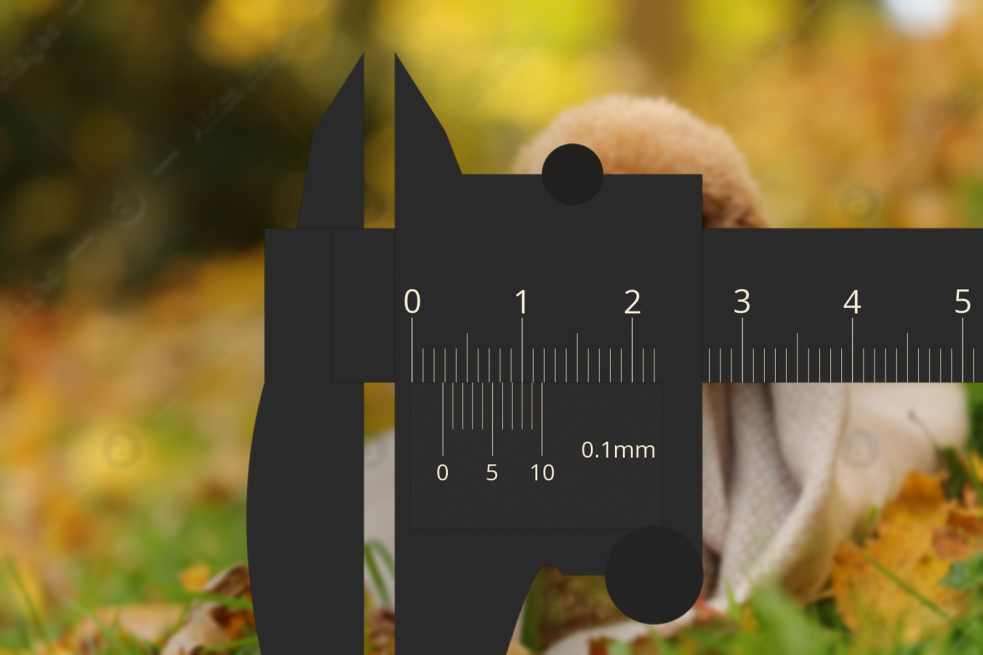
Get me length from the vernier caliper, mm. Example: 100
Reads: 2.8
